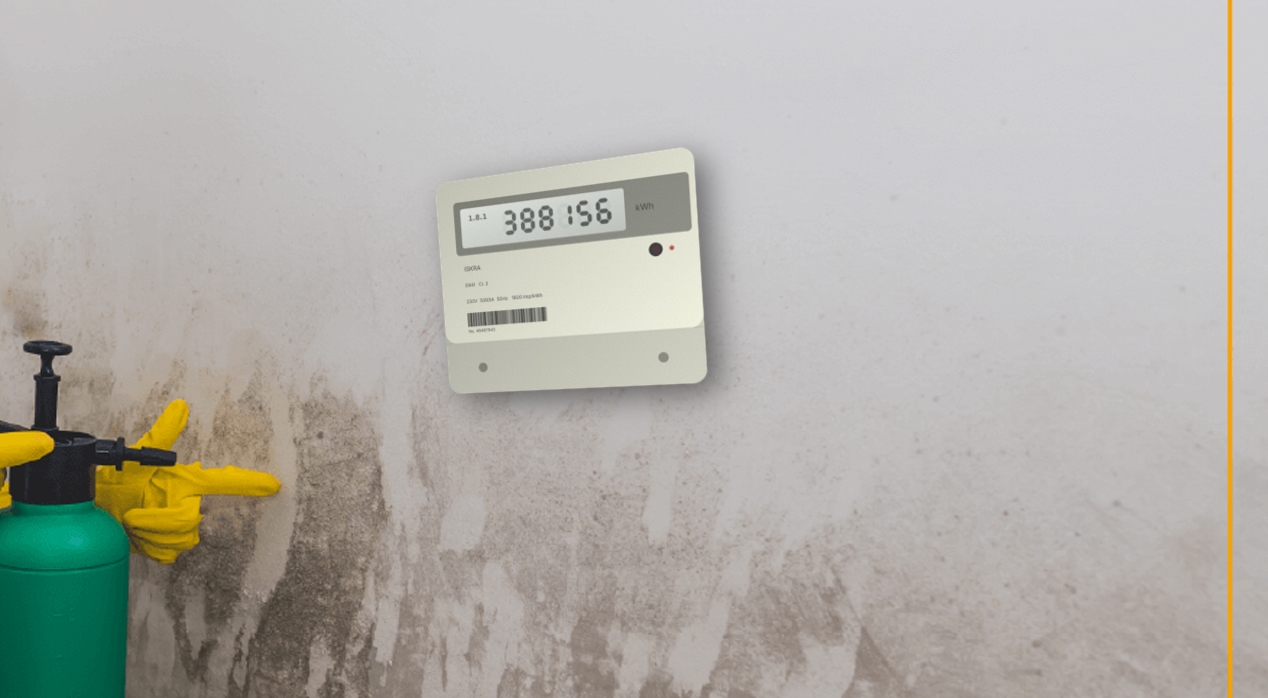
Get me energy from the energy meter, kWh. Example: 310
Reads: 388156
